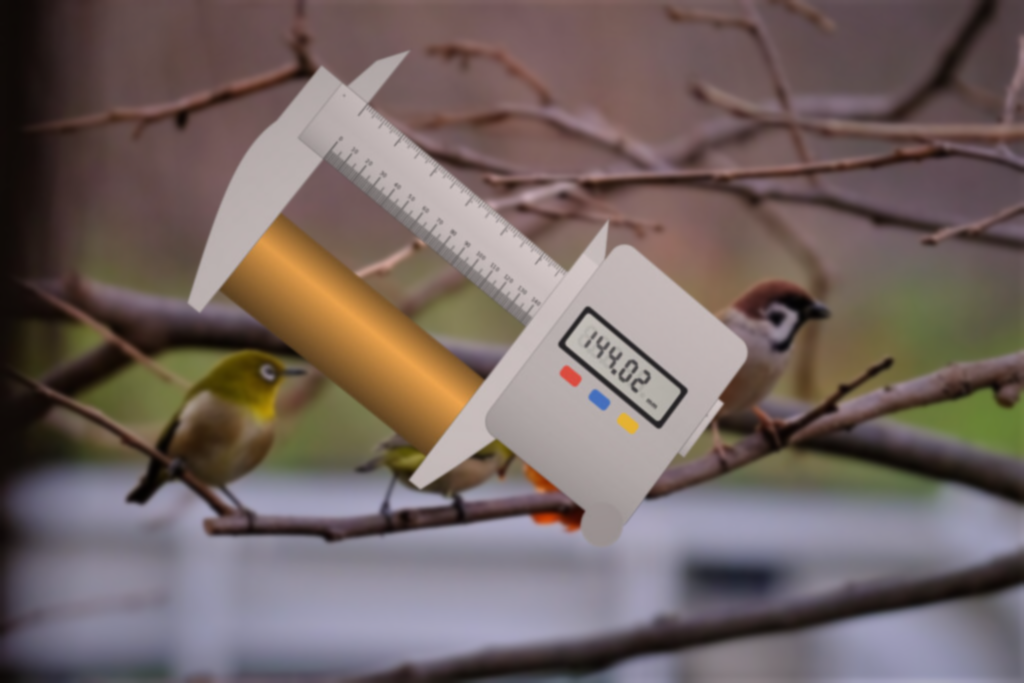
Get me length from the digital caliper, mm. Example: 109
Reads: 144.02
